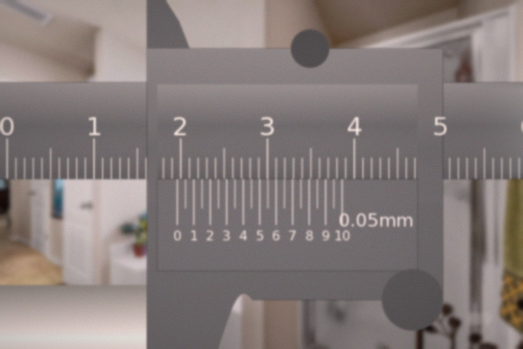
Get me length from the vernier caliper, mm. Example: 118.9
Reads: 19.6
